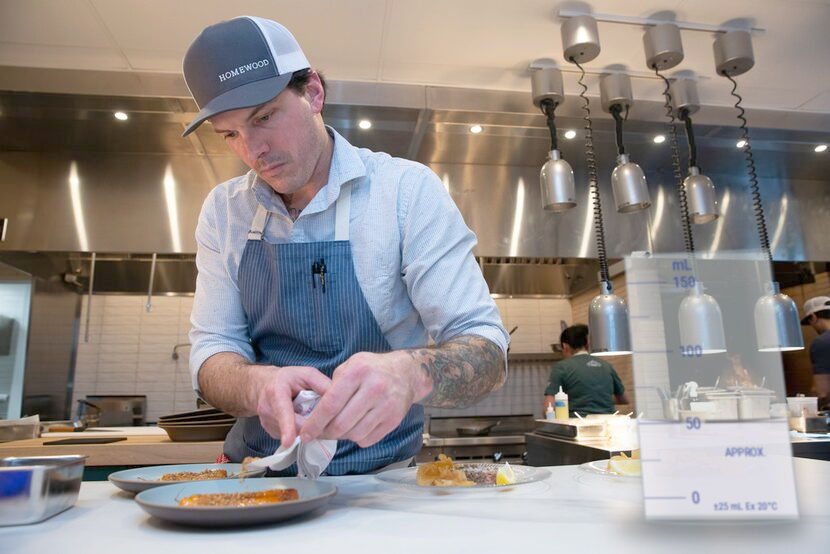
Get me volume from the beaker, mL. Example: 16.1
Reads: 50
